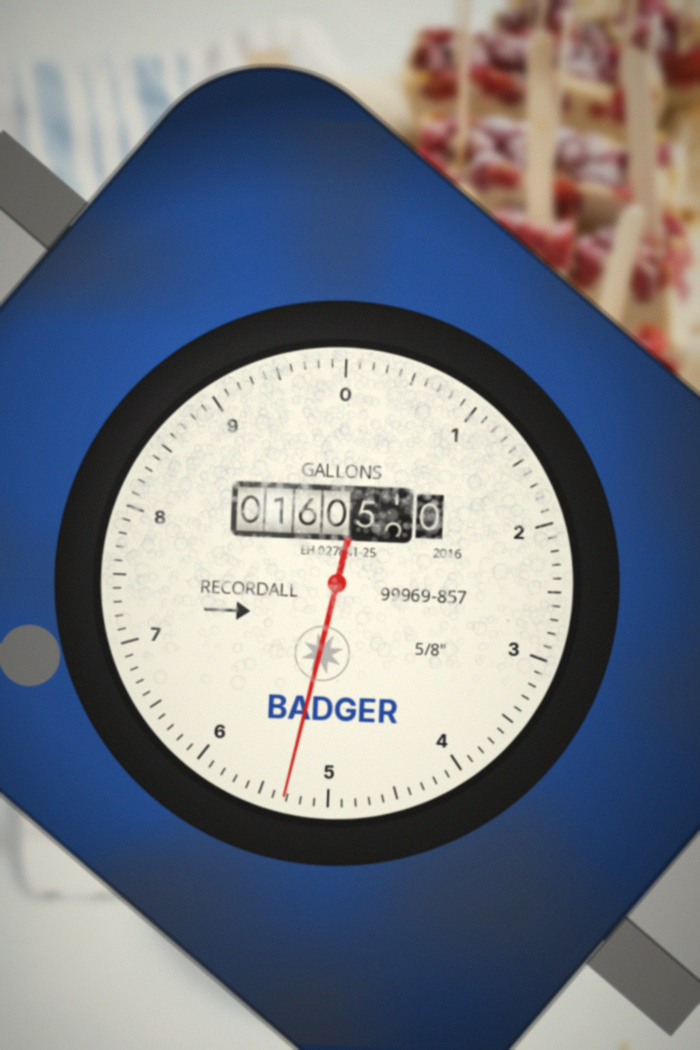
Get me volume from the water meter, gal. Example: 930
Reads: 160515.3
